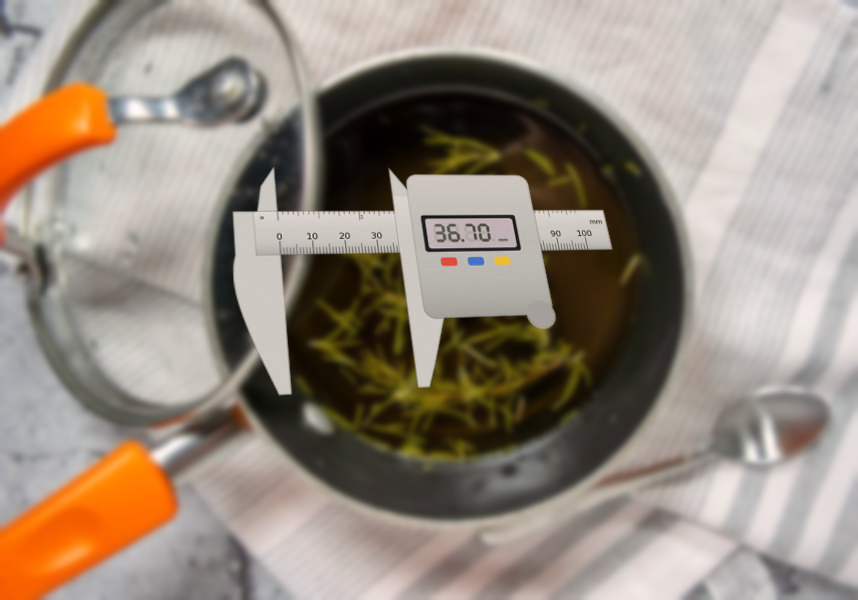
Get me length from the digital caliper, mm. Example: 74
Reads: 36.70
